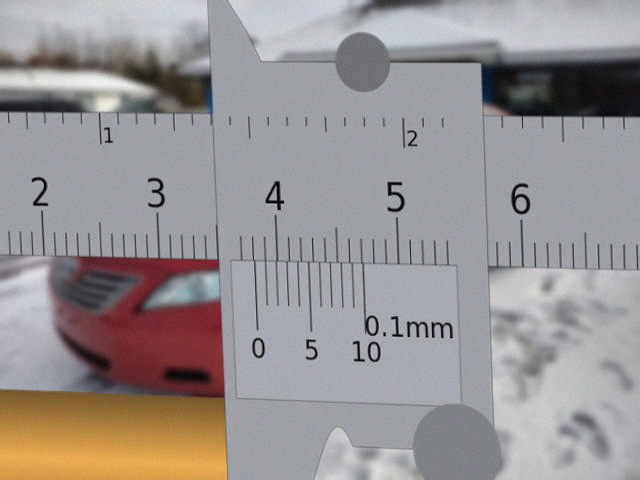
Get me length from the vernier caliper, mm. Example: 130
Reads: 38.1
